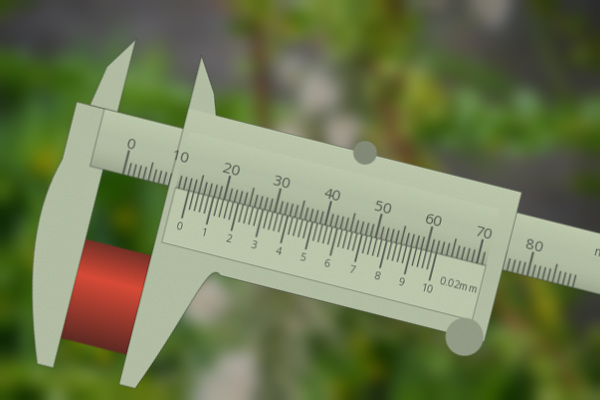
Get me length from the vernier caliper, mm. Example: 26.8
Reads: 13.0
